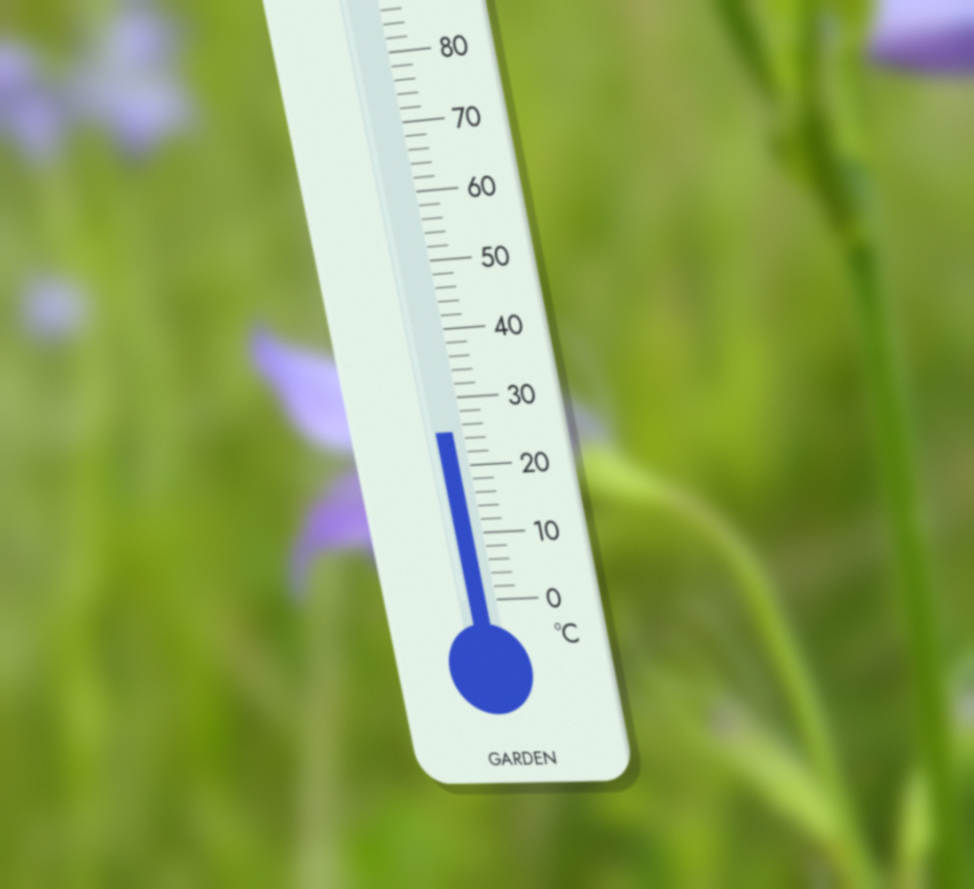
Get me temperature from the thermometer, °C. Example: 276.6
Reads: 25
